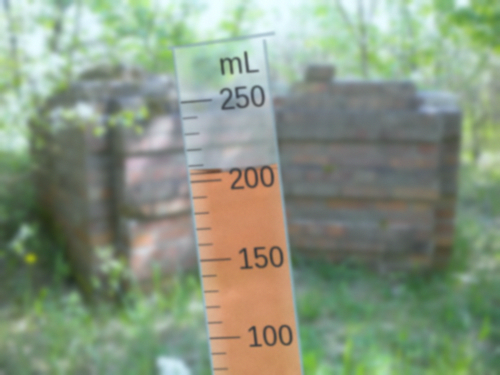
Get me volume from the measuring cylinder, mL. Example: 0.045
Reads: 205
